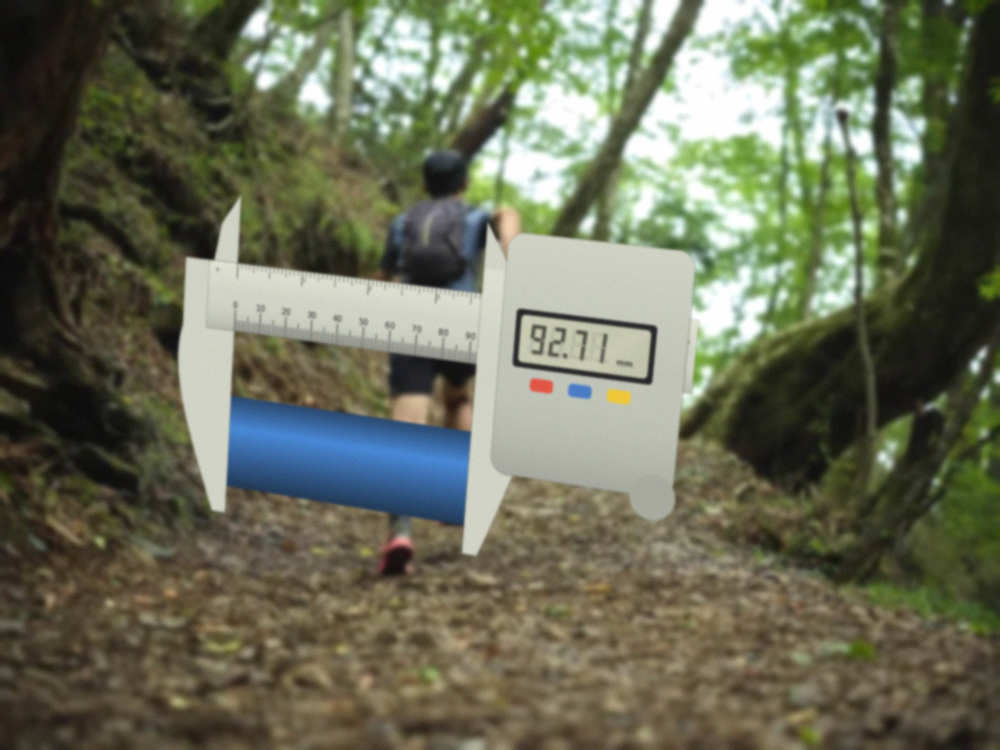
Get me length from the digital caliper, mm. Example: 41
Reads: 92.71
